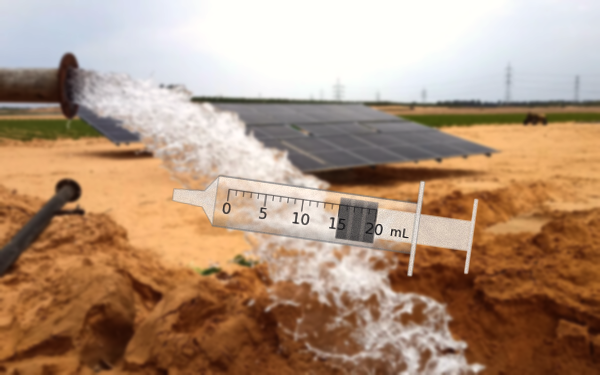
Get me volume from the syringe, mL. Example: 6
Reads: 15
